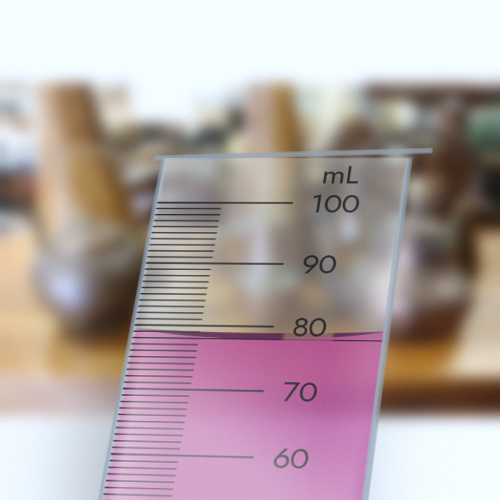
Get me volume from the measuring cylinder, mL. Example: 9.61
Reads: 78
